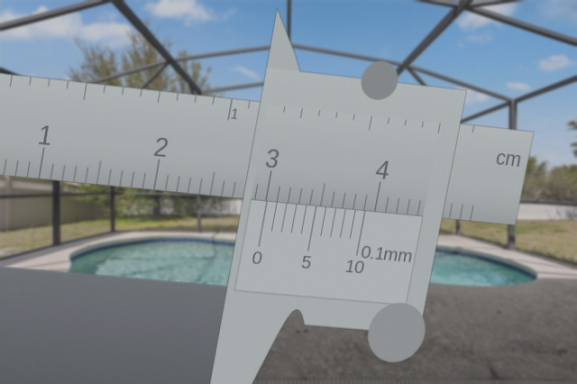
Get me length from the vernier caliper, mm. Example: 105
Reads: 30.1
